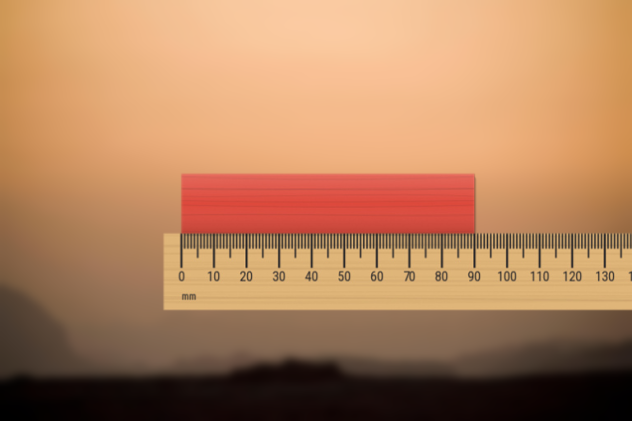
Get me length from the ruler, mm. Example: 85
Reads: 90
